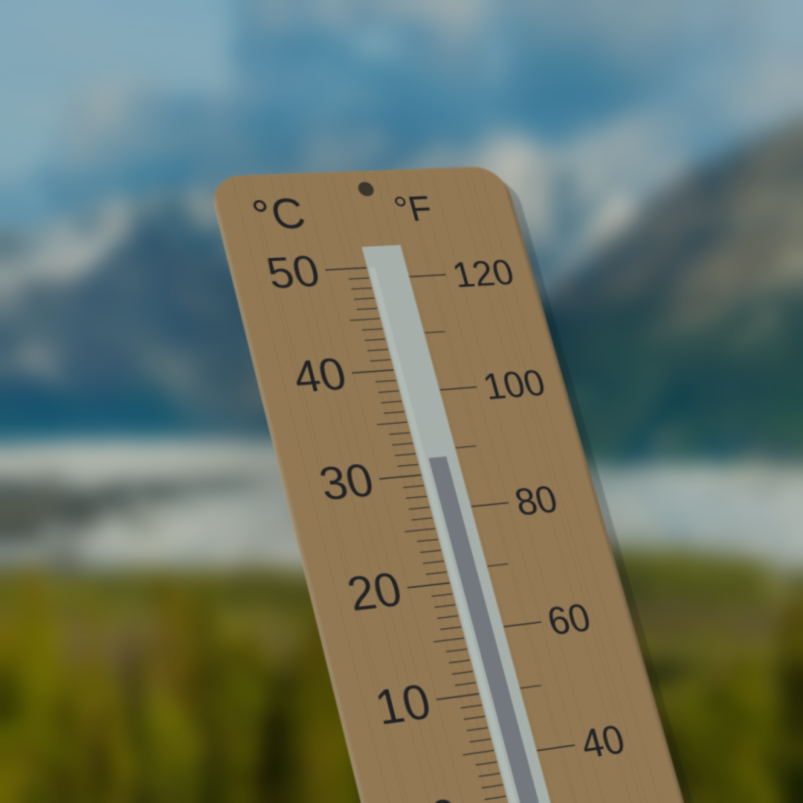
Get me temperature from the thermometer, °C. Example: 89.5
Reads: 31.5
